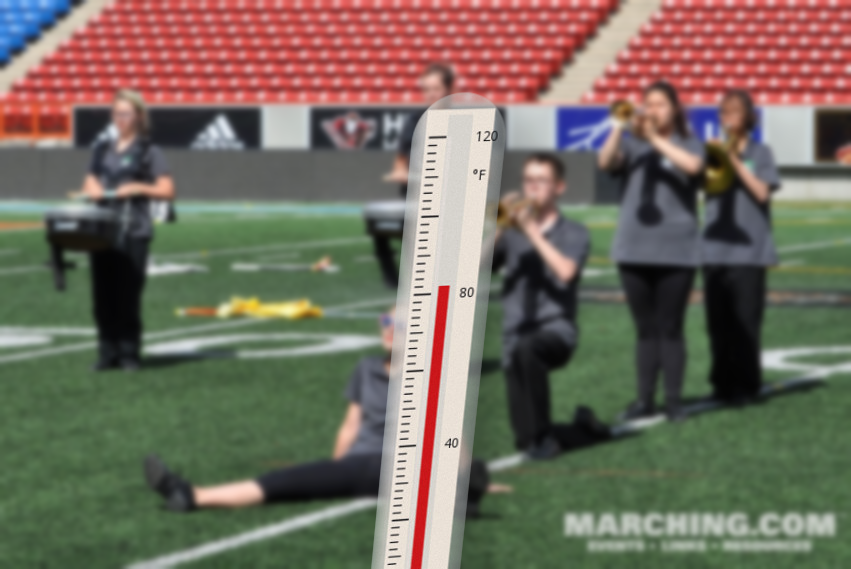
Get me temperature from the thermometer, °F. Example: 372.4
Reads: 82
